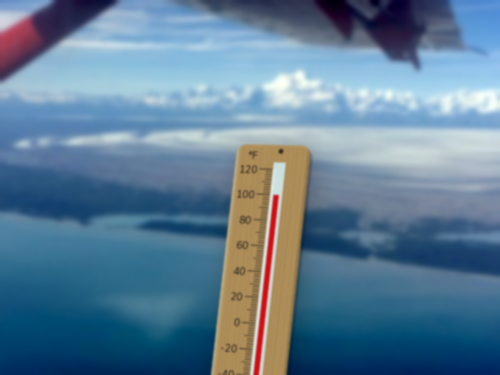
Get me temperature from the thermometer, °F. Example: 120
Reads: 100
